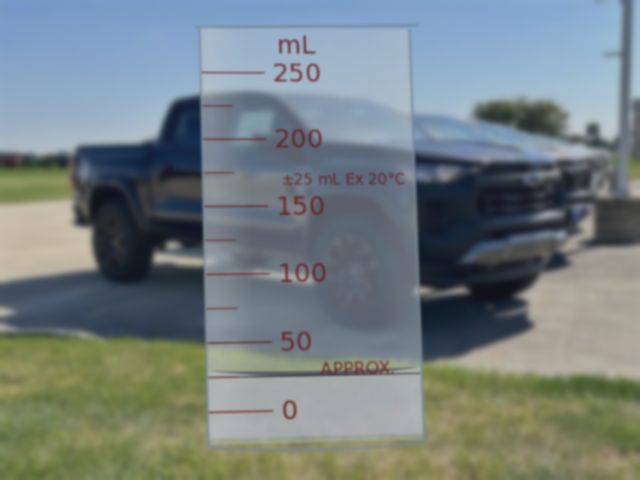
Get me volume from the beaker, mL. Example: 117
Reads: 25
